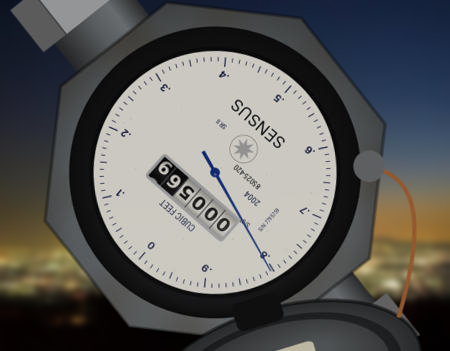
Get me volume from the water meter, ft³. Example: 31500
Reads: 568.80
